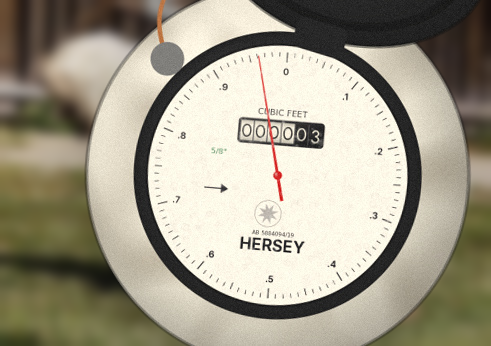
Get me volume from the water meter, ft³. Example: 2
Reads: 2.96
